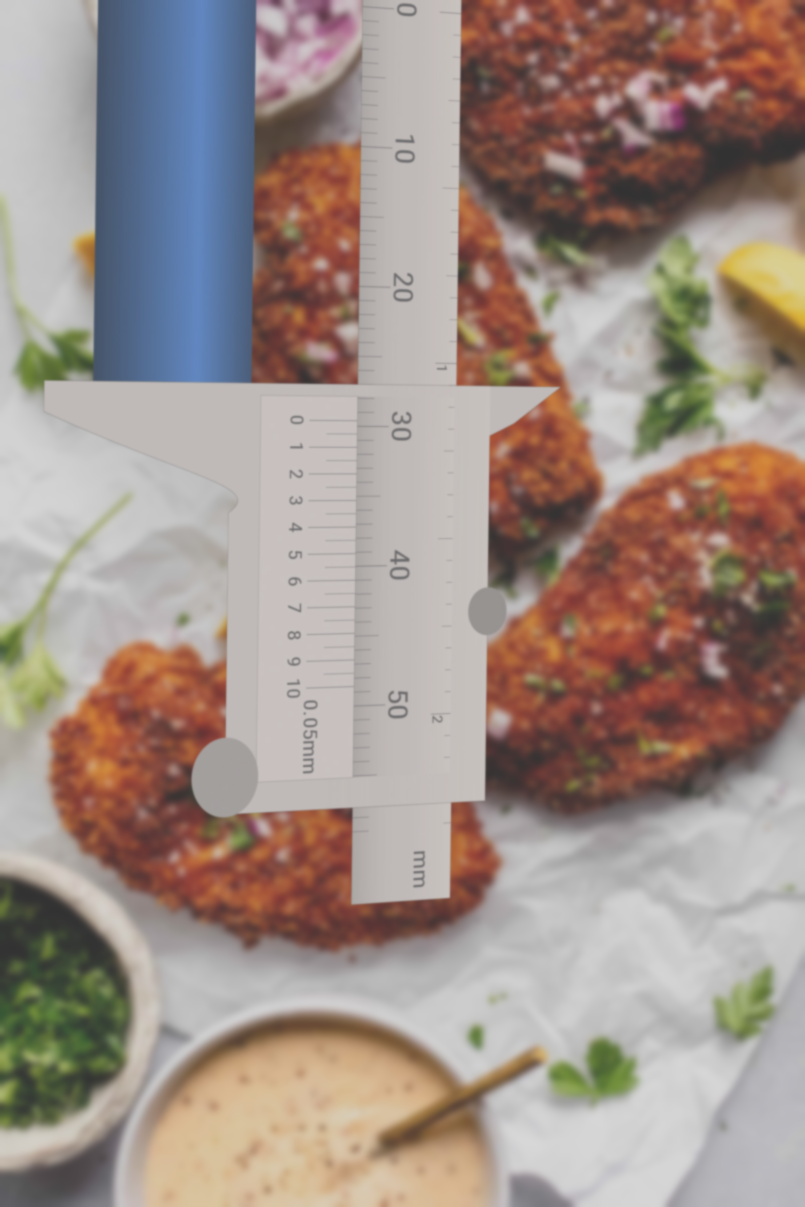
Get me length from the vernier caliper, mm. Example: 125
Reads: 29.6
